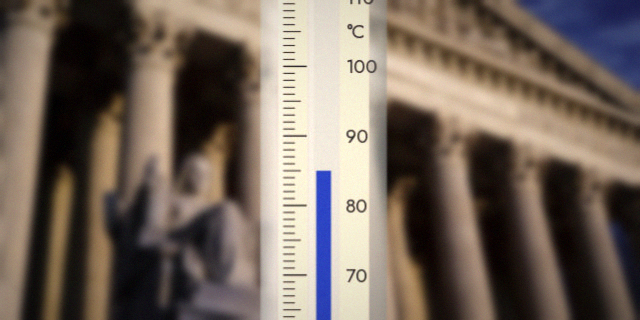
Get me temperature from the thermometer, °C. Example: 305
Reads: 85
